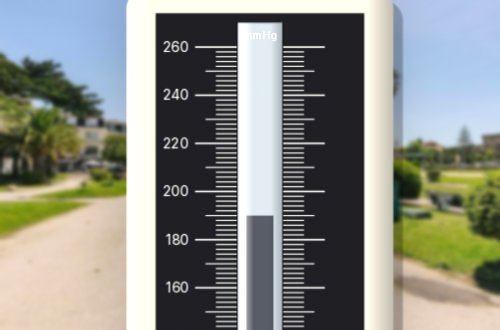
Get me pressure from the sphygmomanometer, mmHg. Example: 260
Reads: 190
